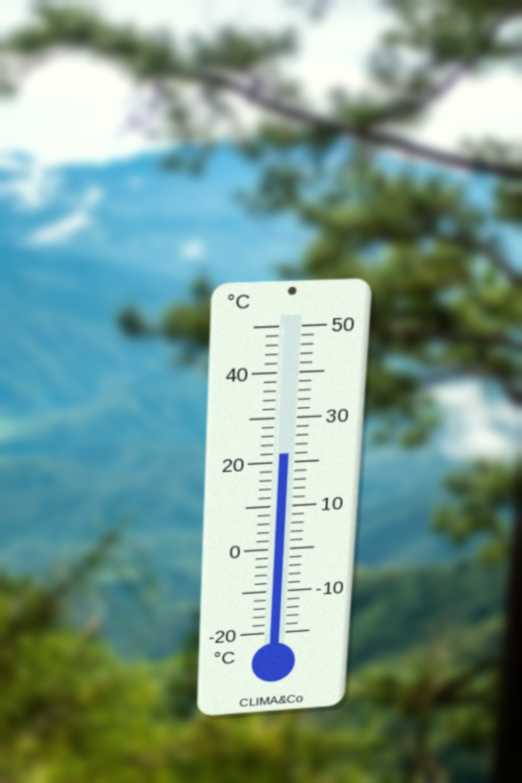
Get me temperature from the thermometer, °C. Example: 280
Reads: 22
